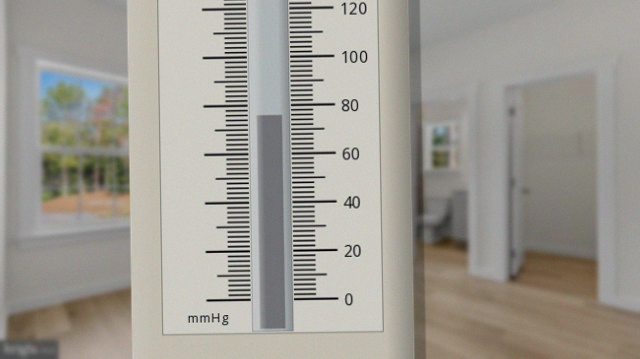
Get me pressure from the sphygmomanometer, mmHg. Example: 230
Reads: 76
